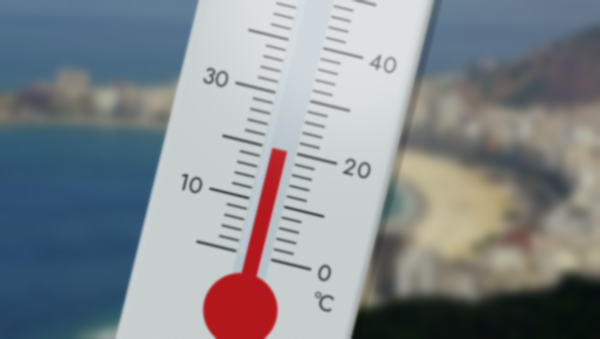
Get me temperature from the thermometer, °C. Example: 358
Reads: 20
